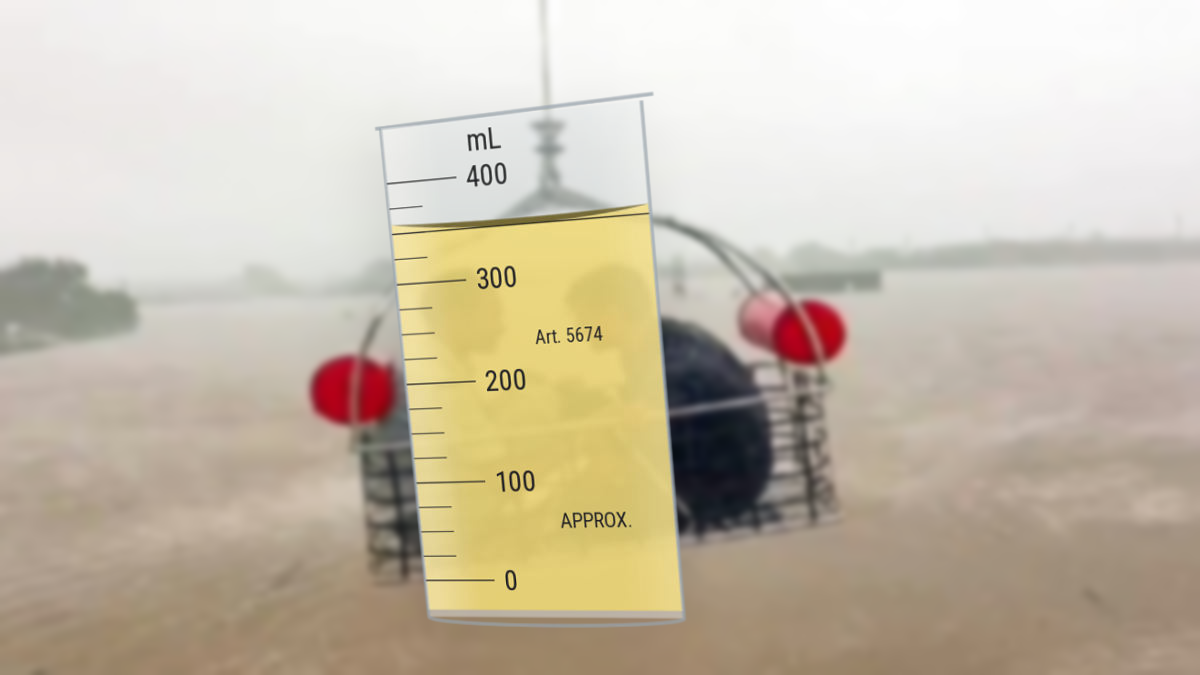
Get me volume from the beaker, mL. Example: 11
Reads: 350
